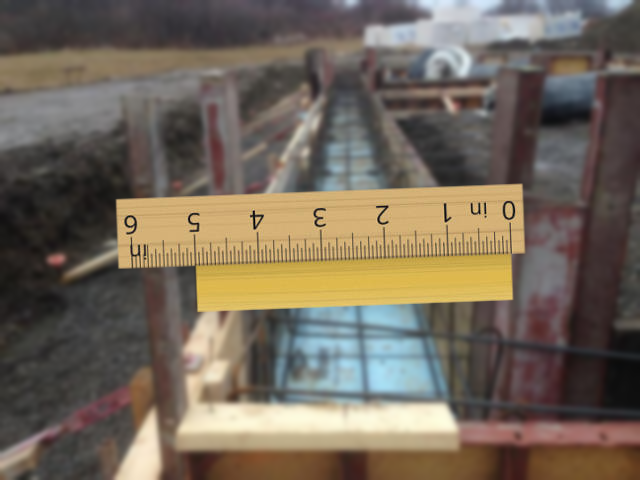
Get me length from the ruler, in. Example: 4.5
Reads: 5
